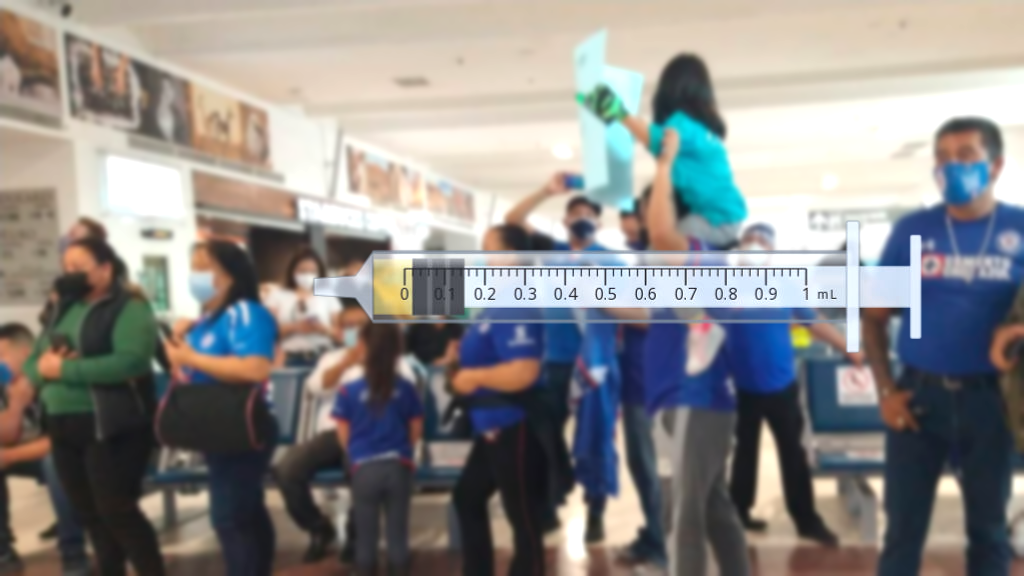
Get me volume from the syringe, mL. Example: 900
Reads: 0.02
